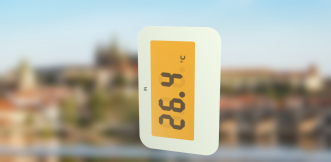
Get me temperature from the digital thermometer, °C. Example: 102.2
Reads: 26.4
